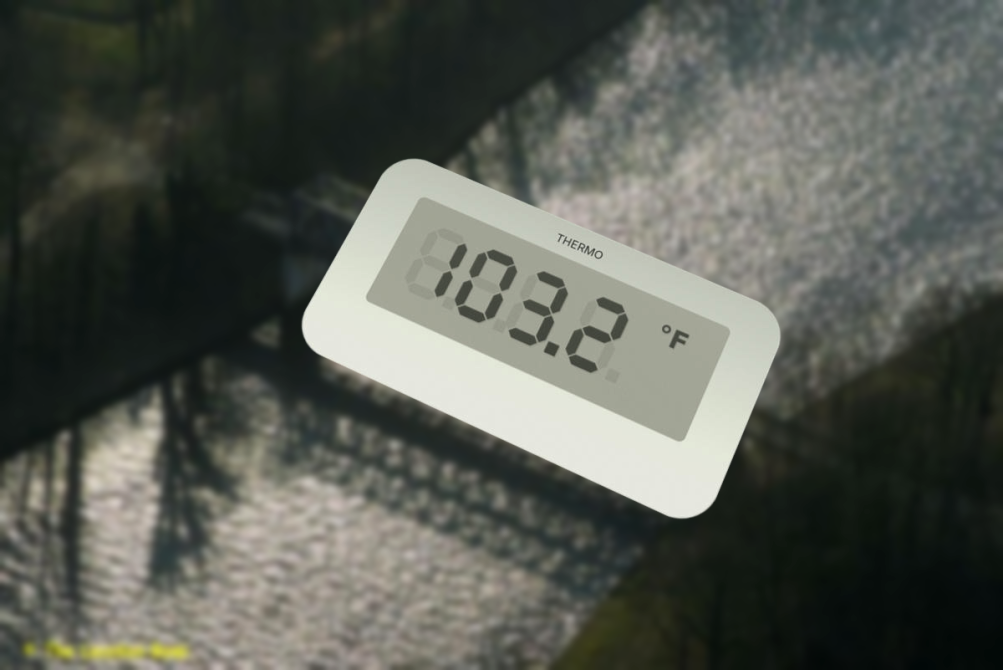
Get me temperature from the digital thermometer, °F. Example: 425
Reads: 103.2
